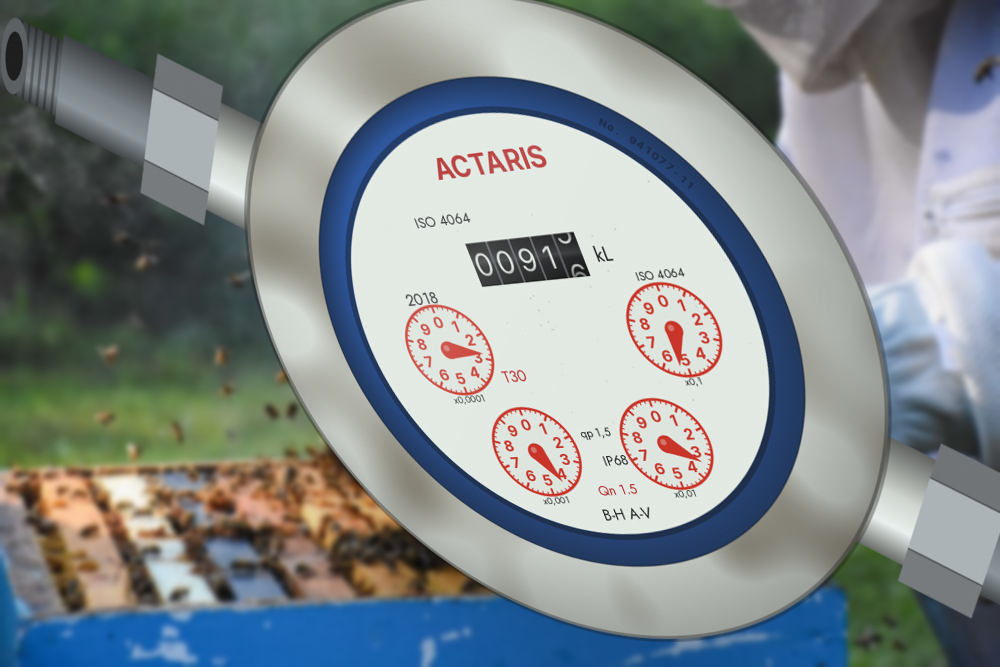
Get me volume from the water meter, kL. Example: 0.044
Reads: 915.5342
